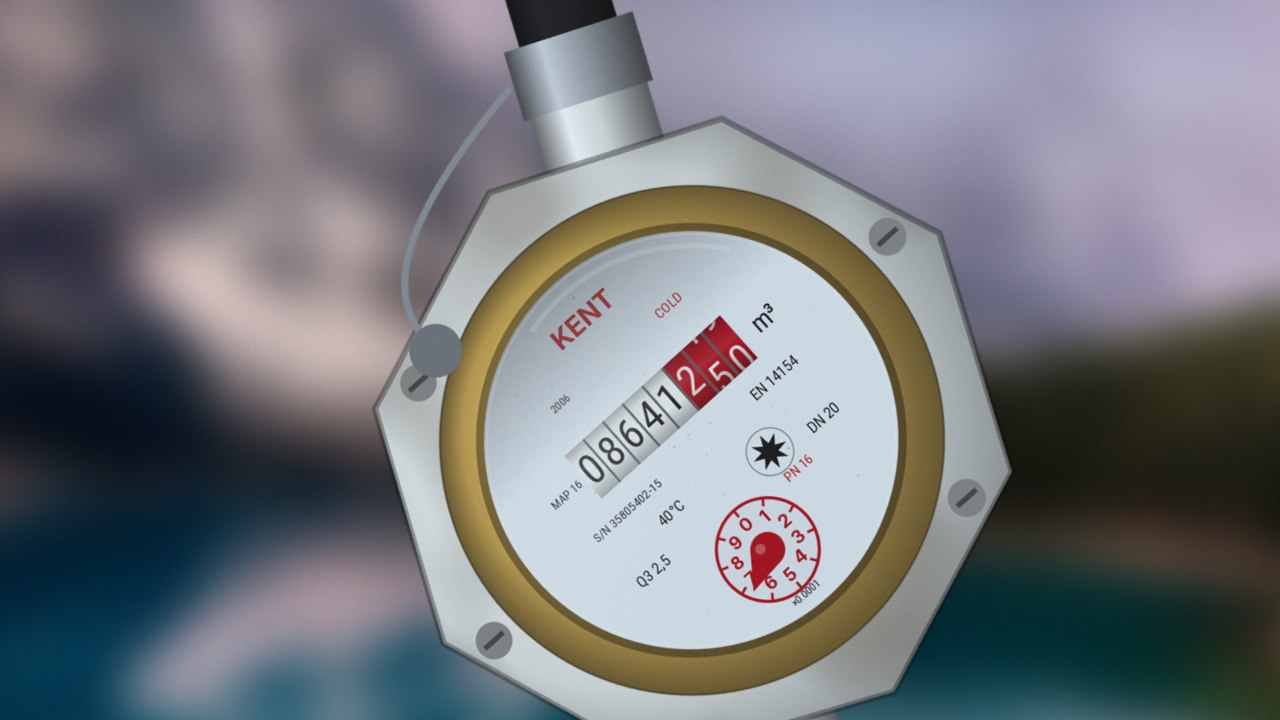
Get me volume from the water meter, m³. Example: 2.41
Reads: 8641.2496
